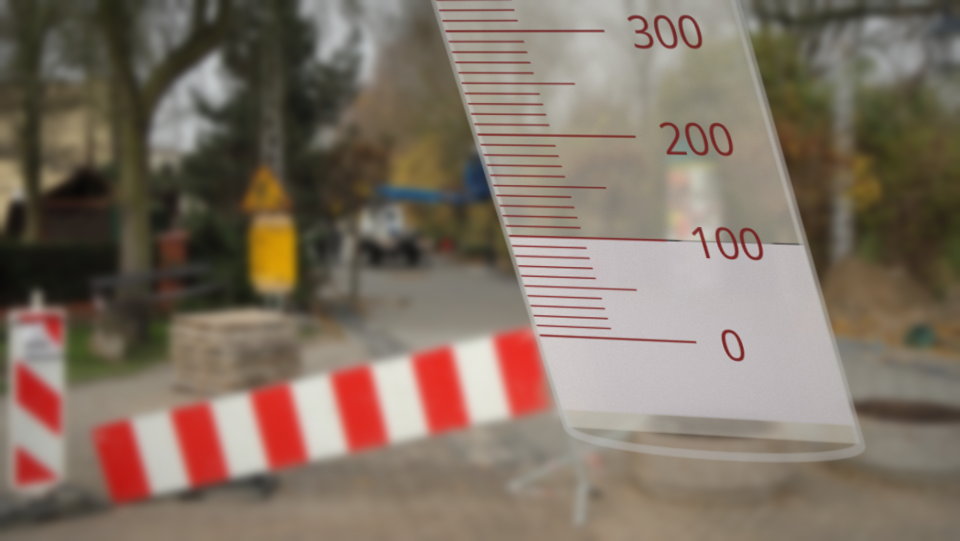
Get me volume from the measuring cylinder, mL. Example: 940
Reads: 100
